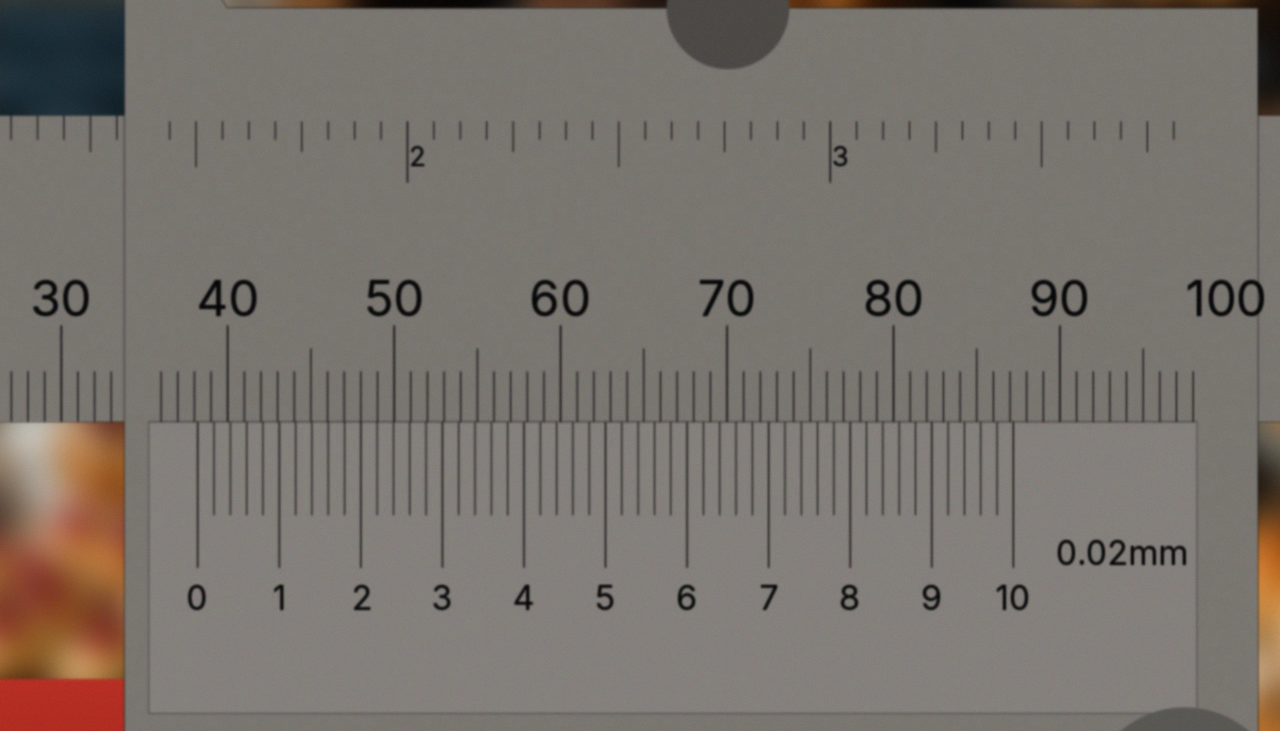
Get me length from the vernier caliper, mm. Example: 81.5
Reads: 38.2
